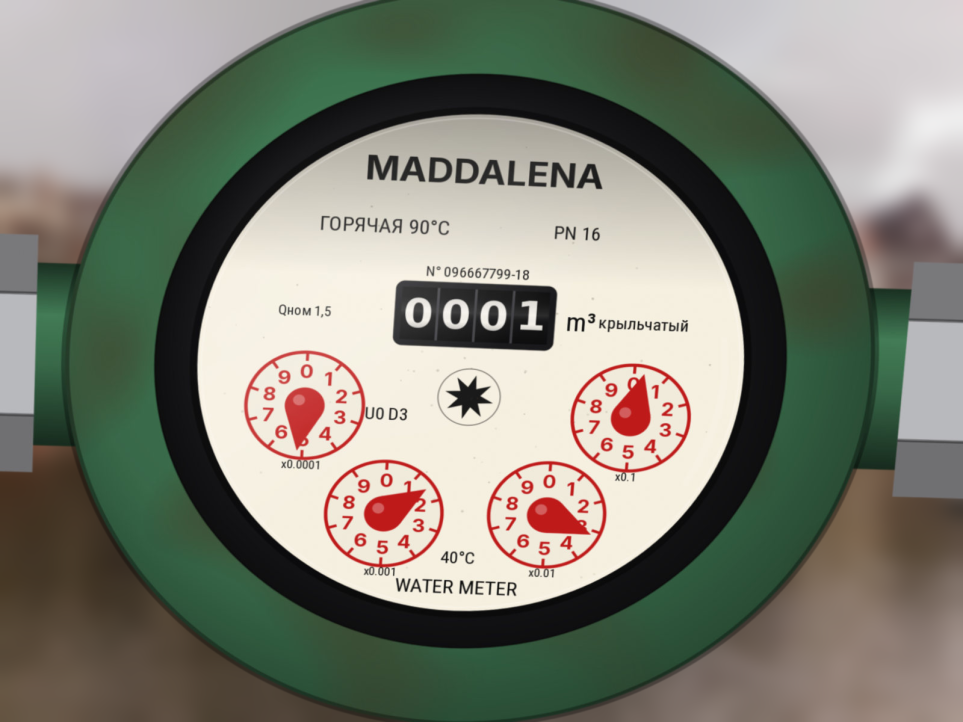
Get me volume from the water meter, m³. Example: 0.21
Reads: 1.0315
